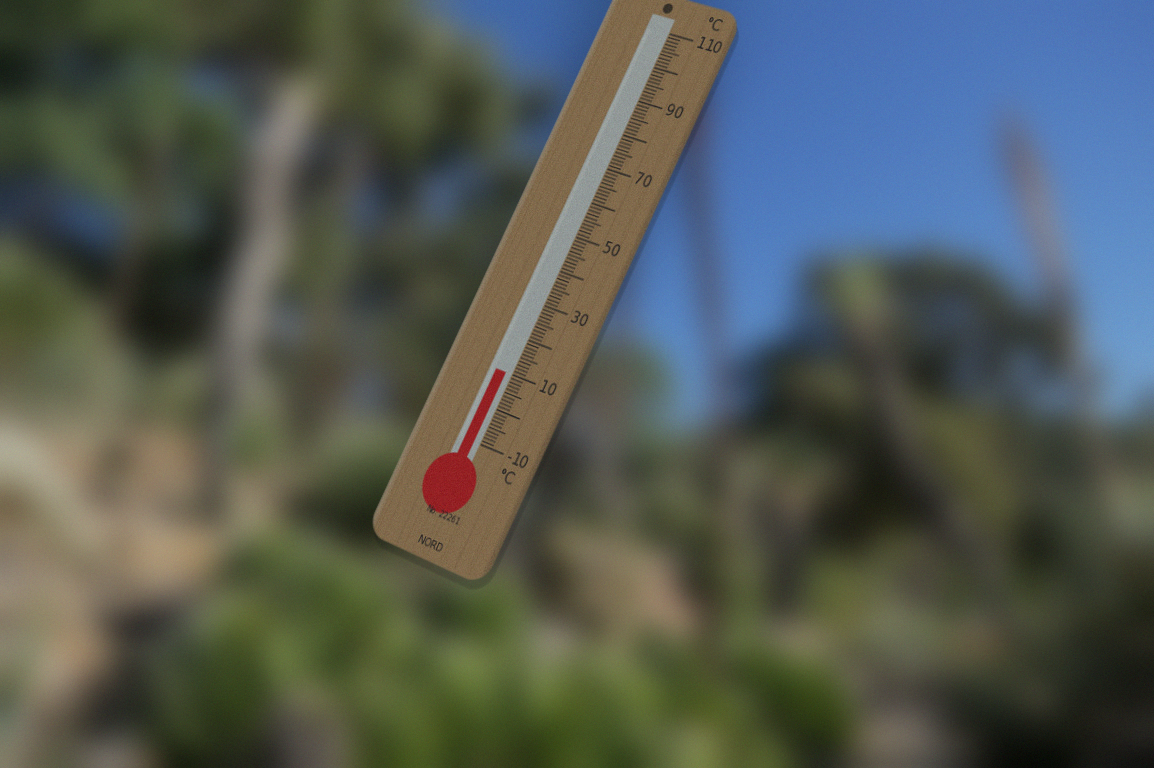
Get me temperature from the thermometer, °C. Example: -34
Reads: 10
